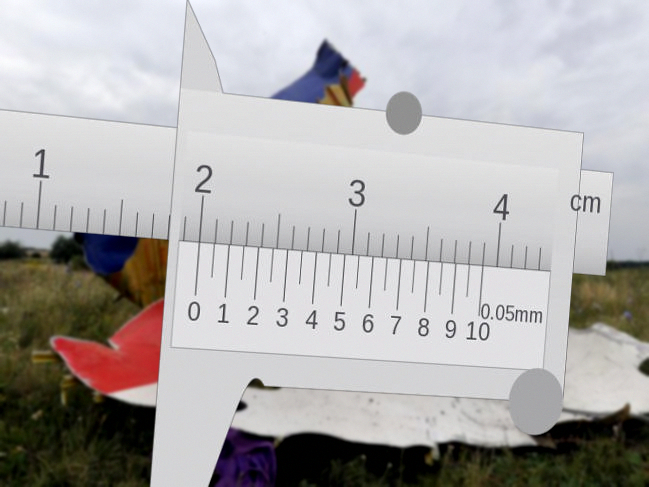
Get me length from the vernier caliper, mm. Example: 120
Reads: 20.0
